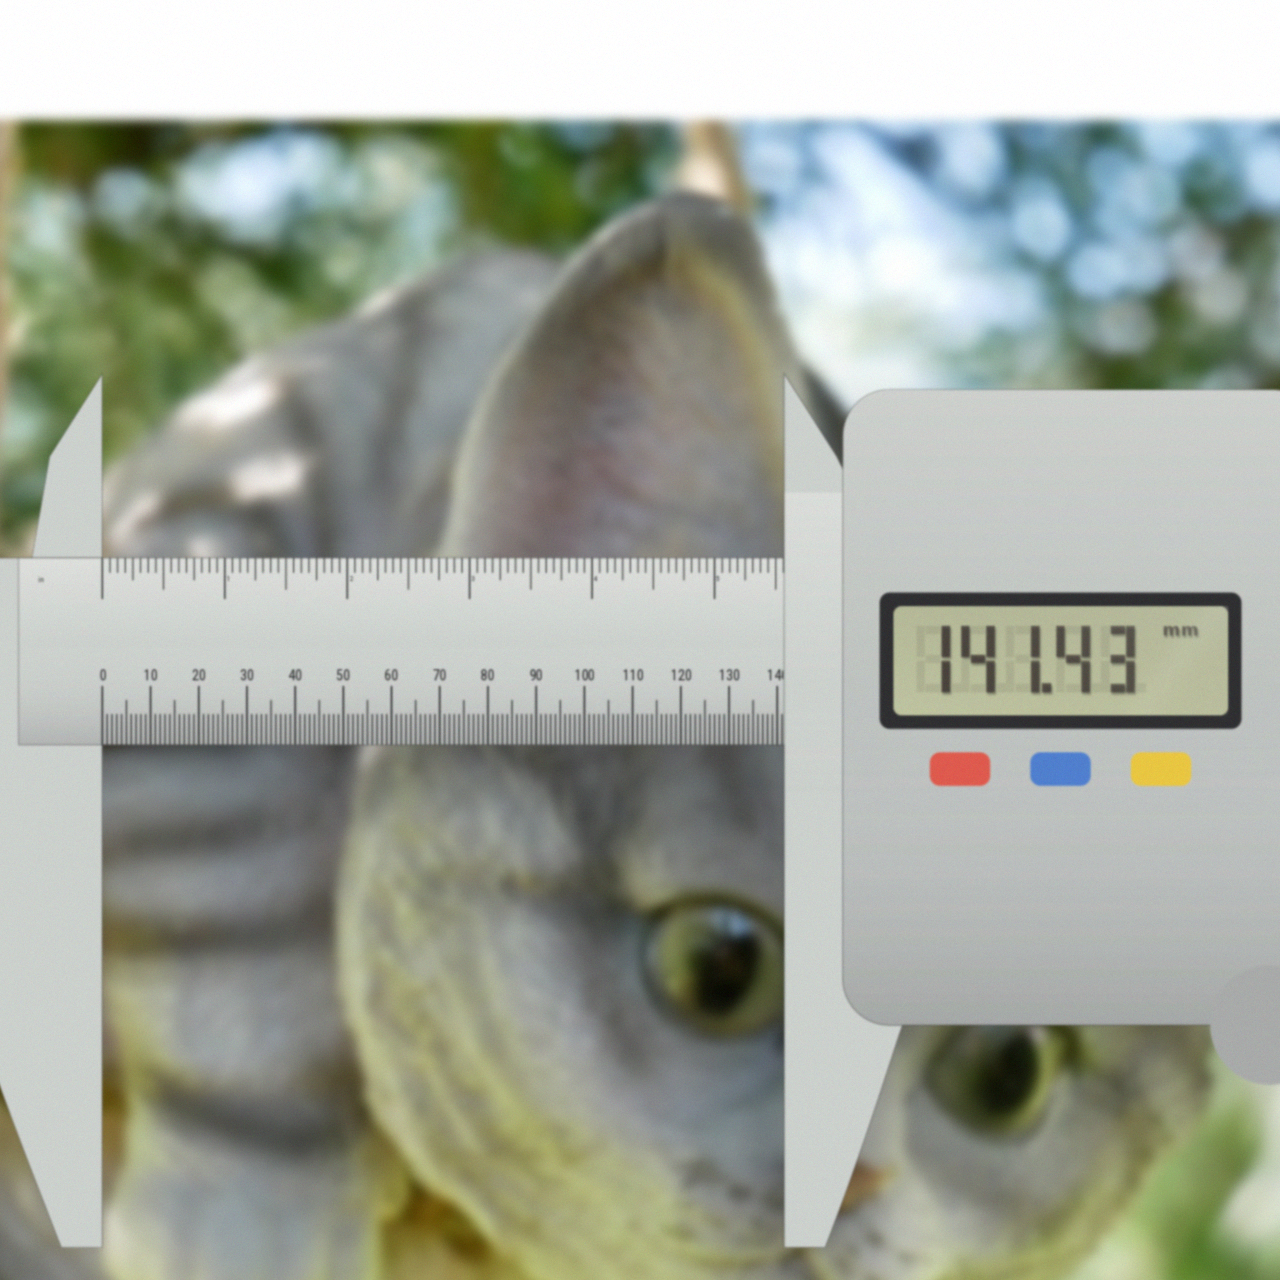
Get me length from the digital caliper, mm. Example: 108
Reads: 141.43
